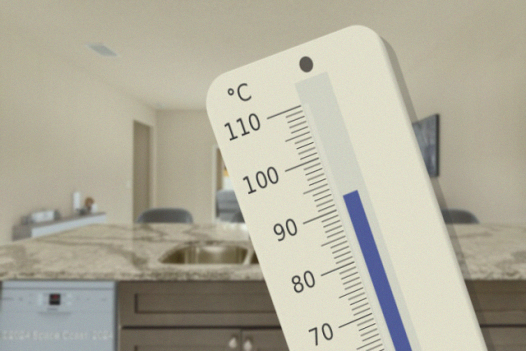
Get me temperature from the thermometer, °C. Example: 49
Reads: 92
